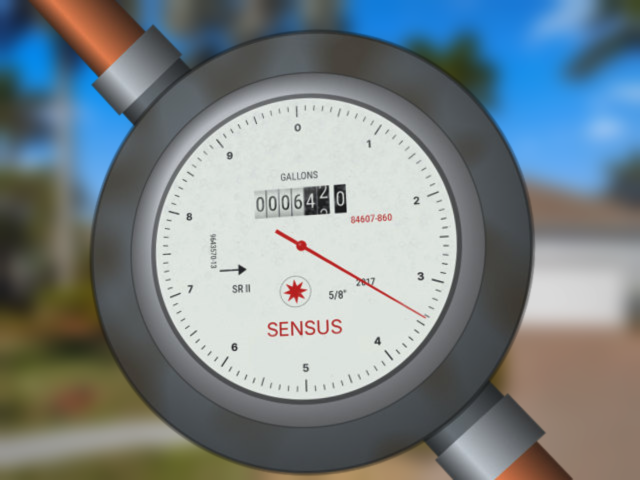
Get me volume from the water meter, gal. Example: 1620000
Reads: 6423.4
